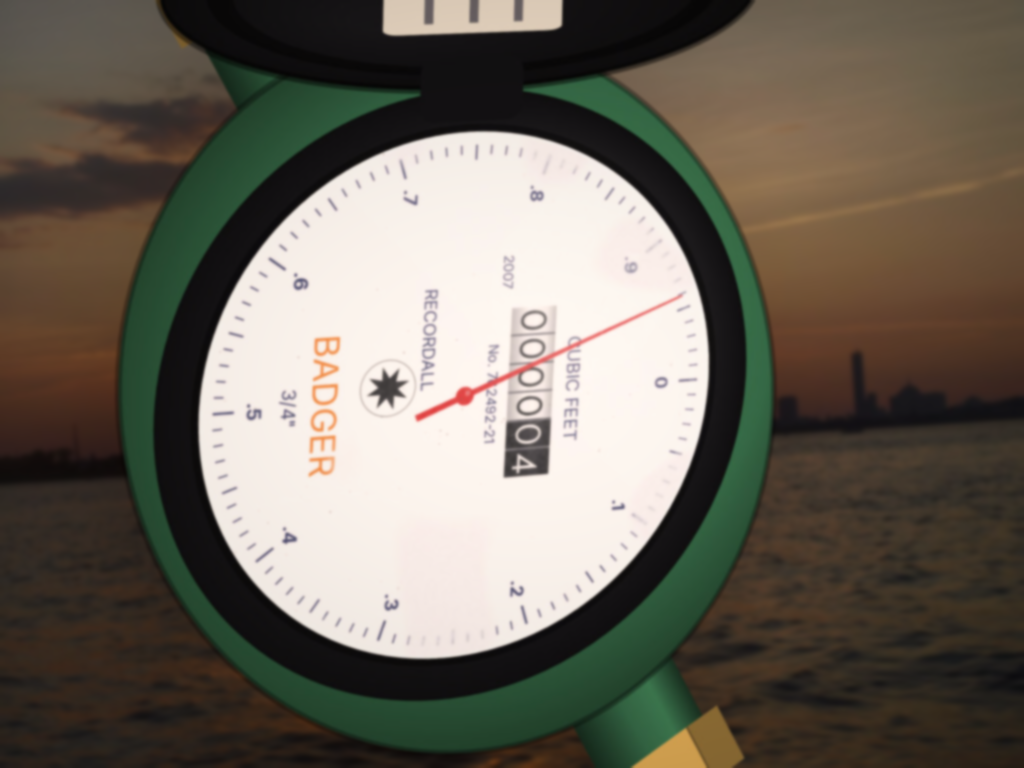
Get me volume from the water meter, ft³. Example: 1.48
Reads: 3.94
